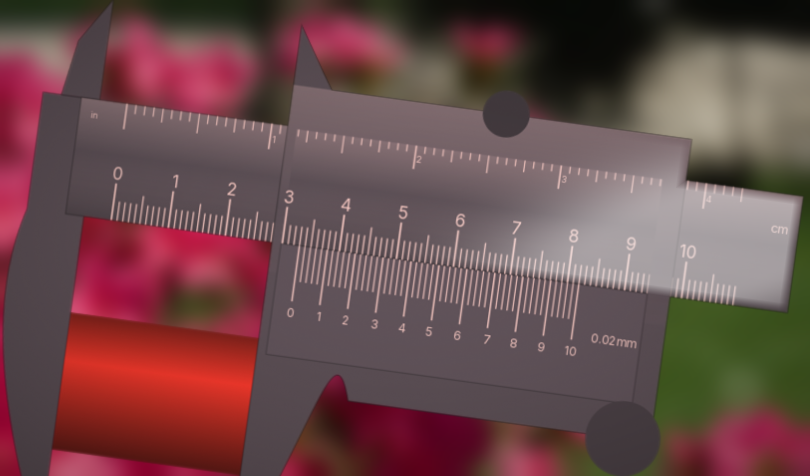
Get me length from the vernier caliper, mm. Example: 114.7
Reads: 33.0
